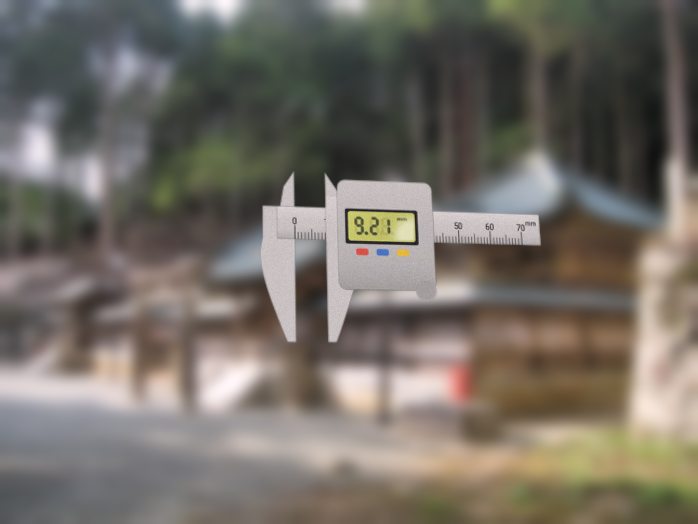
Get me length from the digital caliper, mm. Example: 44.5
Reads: 9.21
